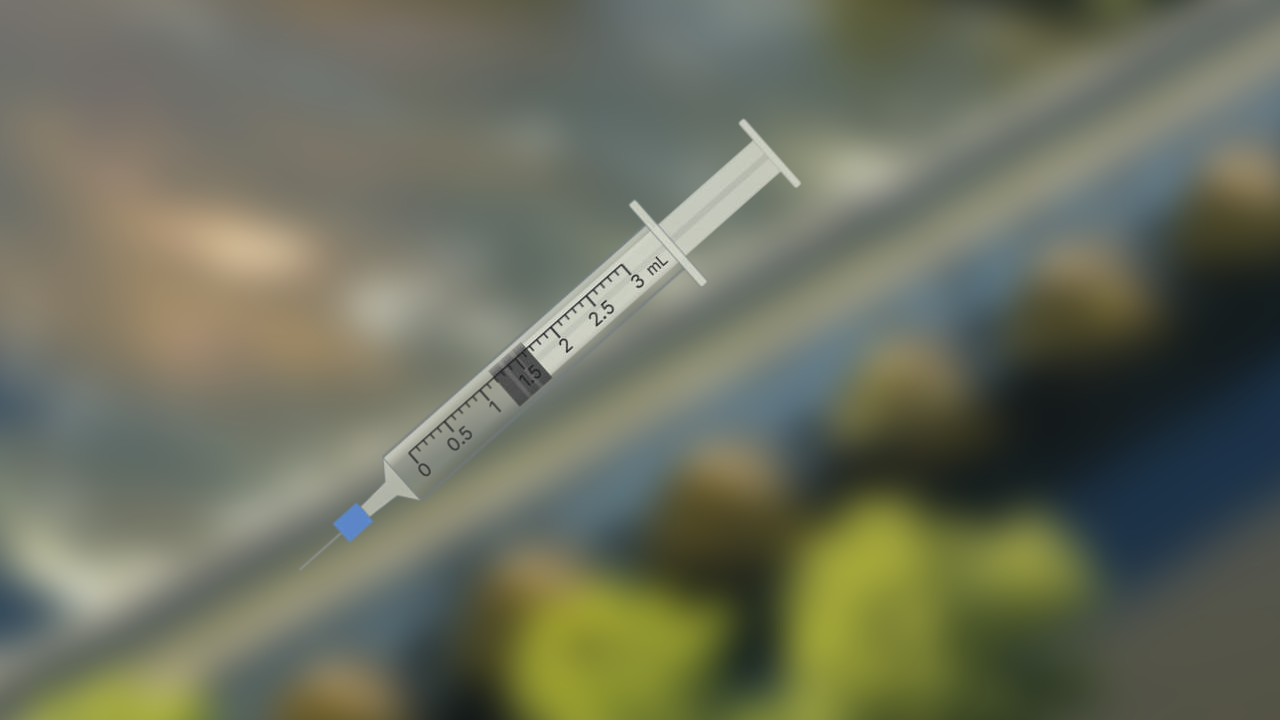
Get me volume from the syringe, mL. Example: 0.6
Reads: 1.2
